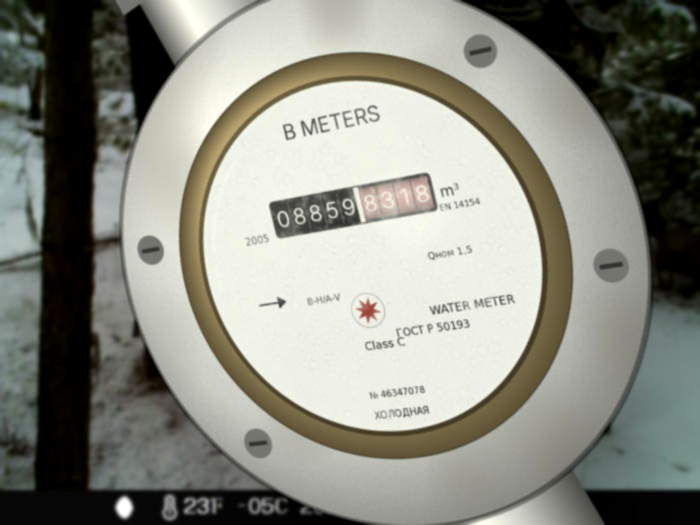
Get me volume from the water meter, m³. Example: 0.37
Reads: 8859.8318
